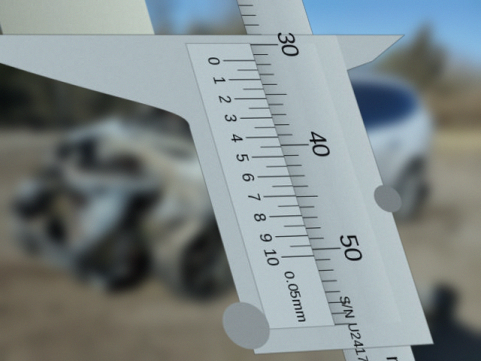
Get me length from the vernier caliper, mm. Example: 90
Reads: 31.6
